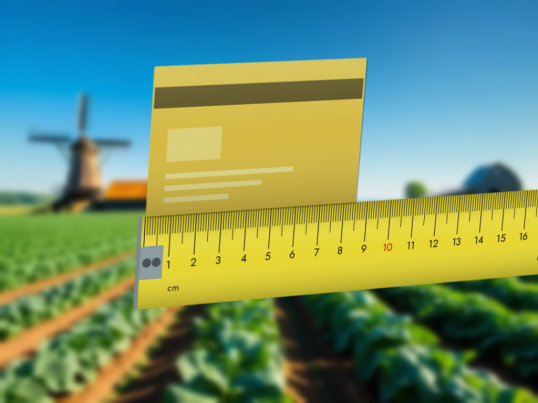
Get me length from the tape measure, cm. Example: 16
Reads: 8.5
